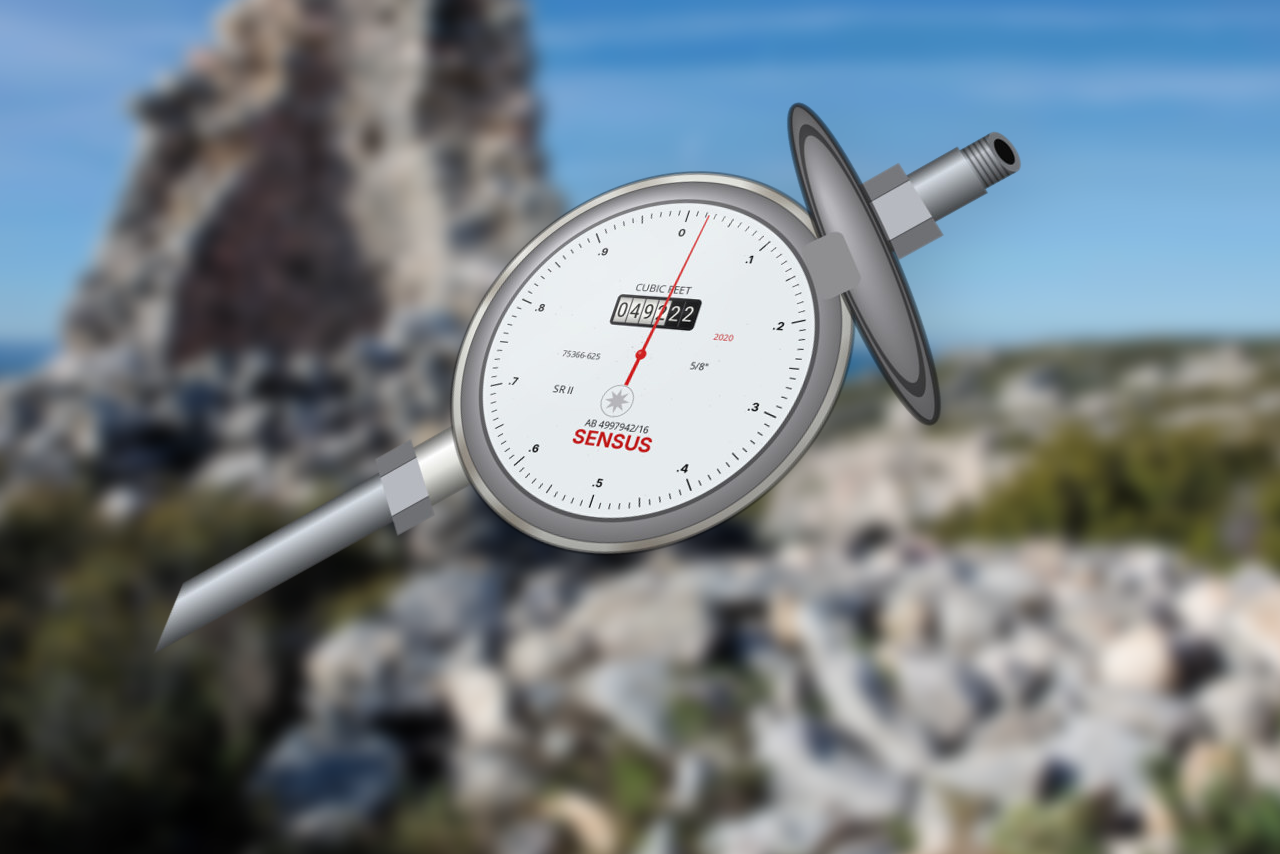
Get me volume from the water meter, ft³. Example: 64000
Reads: 49222.02
